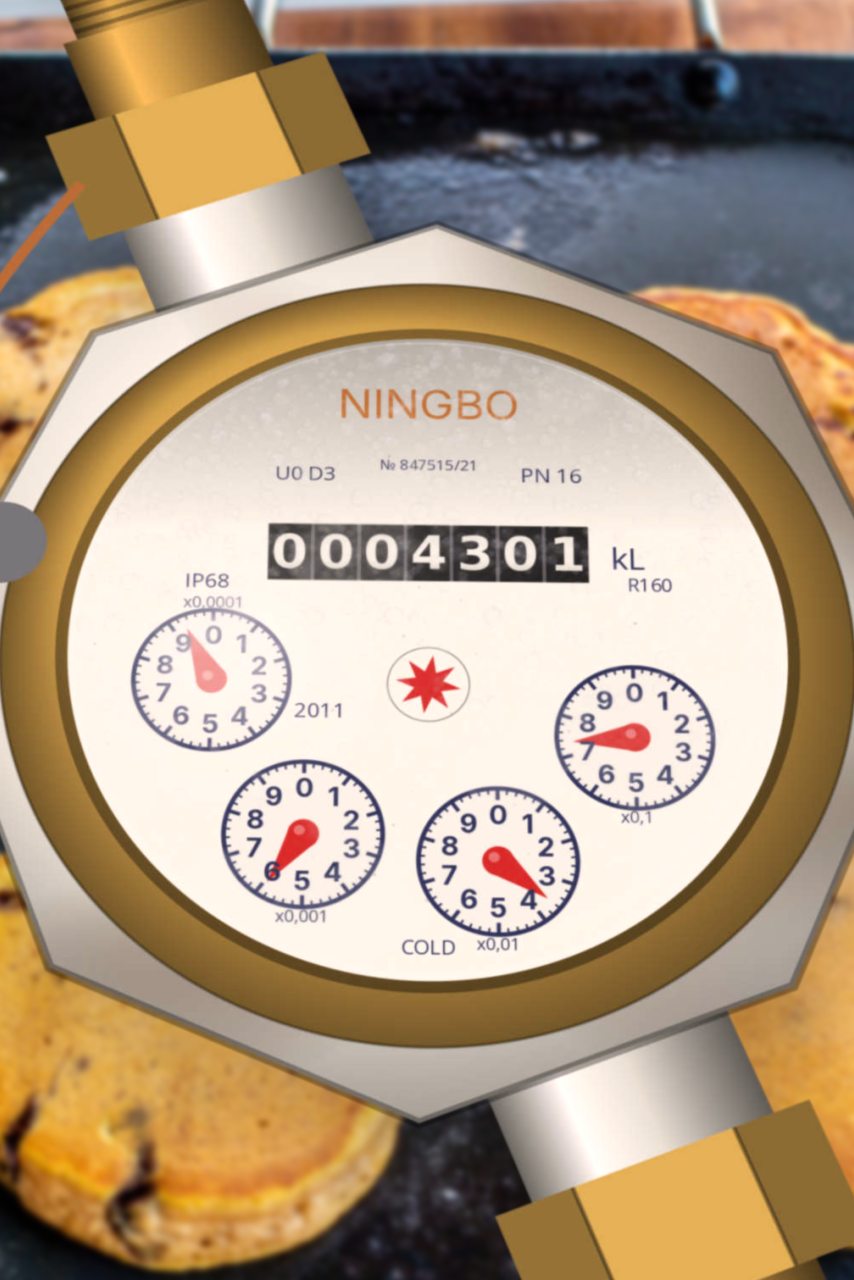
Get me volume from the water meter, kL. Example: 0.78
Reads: 4301.7359
